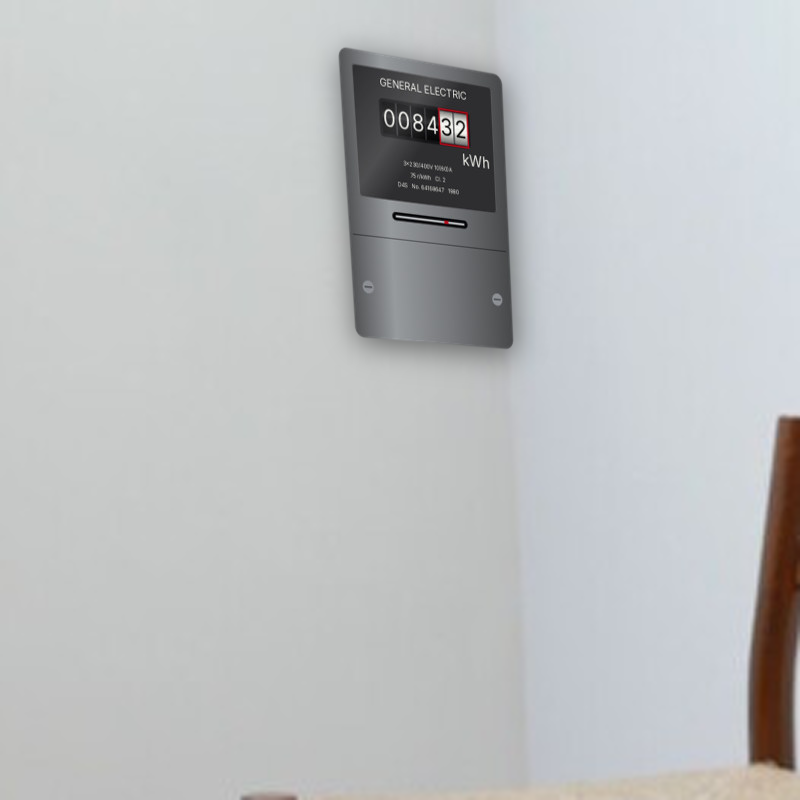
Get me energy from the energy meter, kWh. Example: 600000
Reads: 84.32
